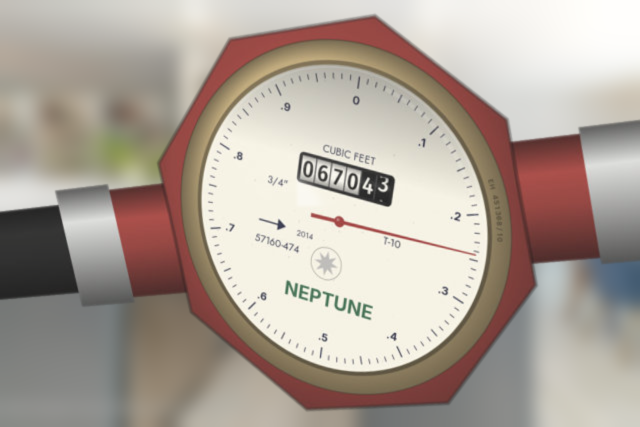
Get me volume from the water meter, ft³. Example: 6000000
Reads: 67043.24
